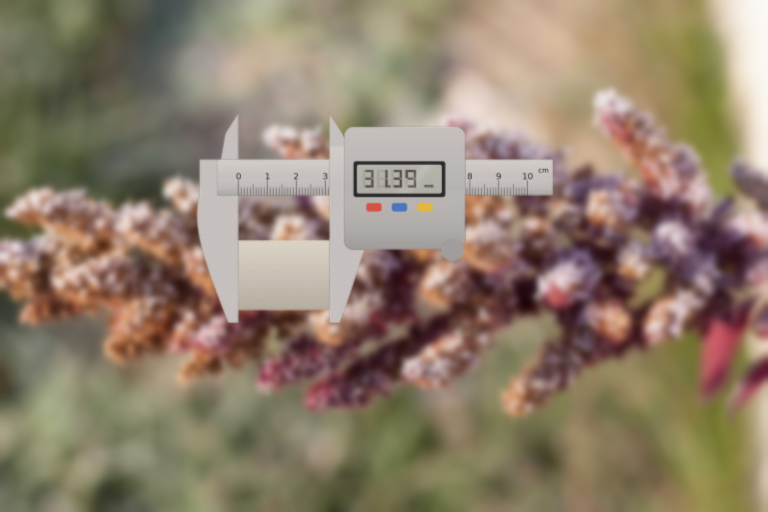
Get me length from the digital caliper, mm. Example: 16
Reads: 31.39
